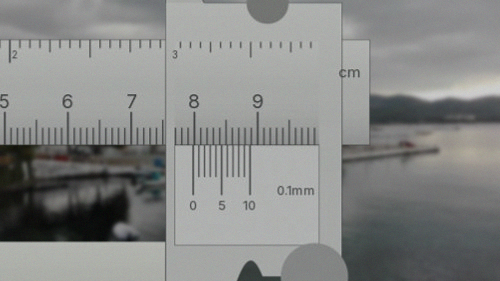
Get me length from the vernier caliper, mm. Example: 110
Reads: 79.8
